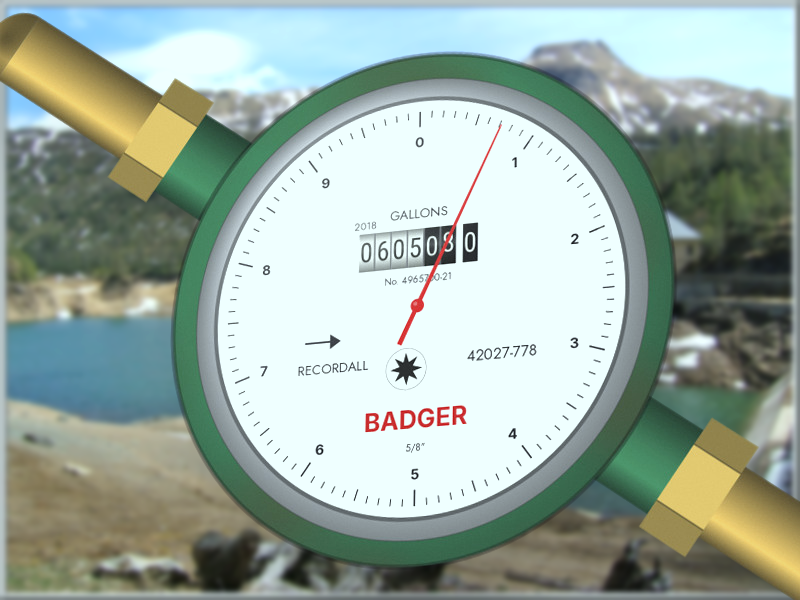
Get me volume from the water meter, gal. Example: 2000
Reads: 605080.7
